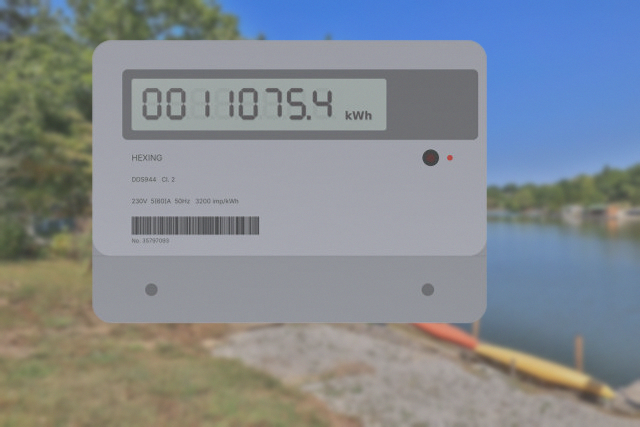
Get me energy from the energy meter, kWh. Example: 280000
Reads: 11075.4
